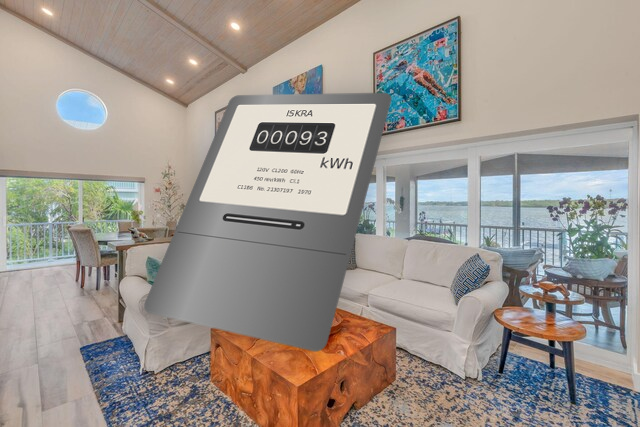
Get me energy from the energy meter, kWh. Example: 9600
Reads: 93
